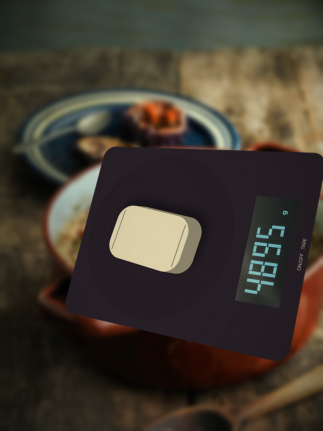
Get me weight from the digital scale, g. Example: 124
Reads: 4895
